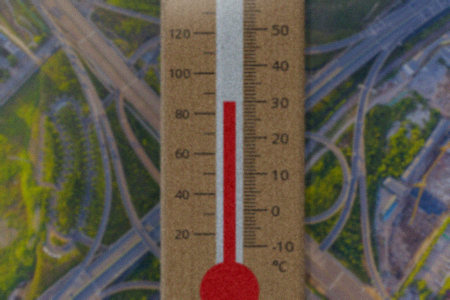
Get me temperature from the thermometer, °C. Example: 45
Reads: 30
